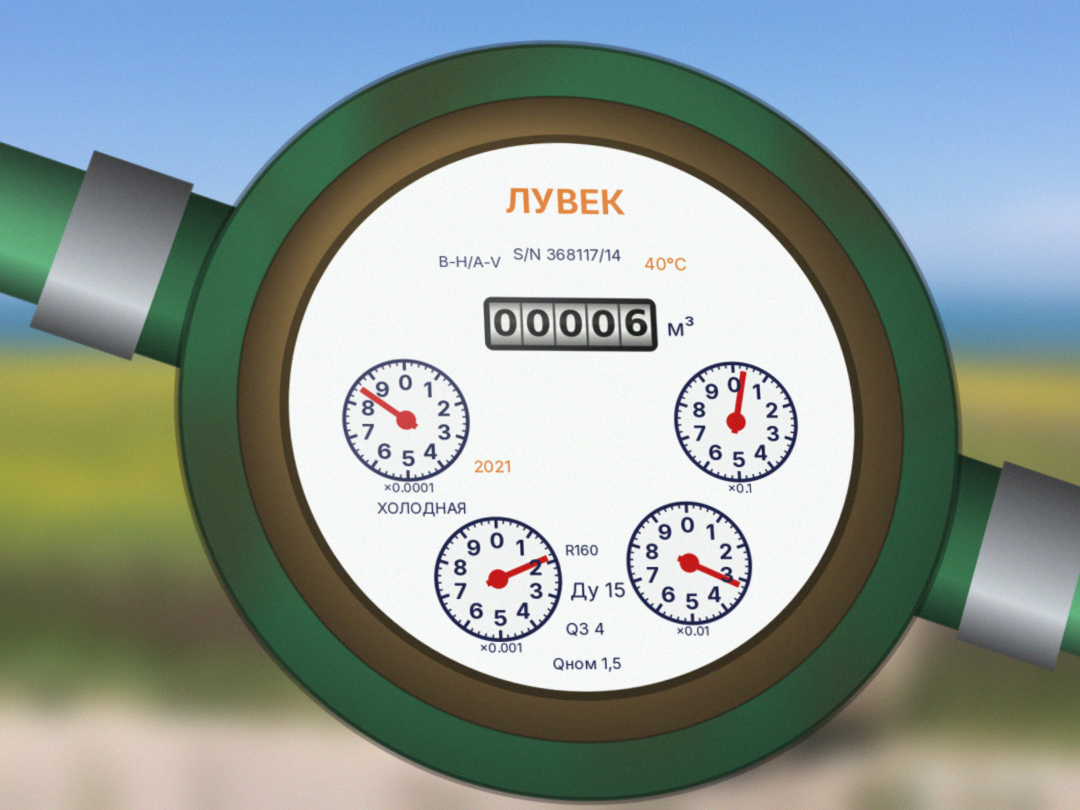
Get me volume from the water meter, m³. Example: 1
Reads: 6.0318
